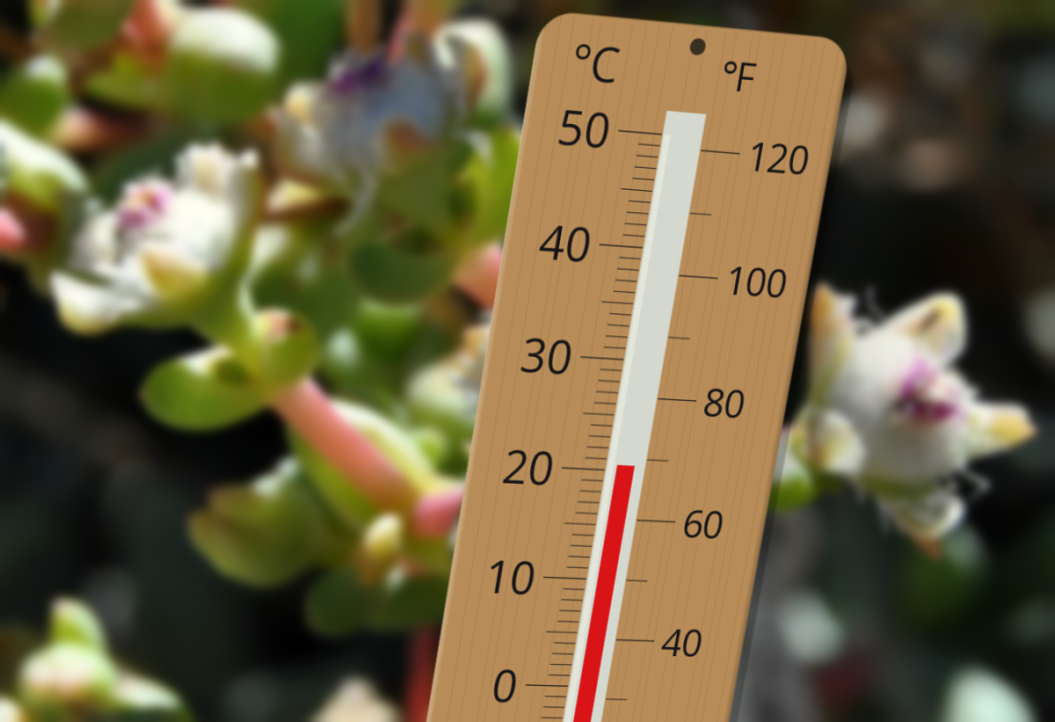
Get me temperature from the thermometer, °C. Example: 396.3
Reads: 20.5
